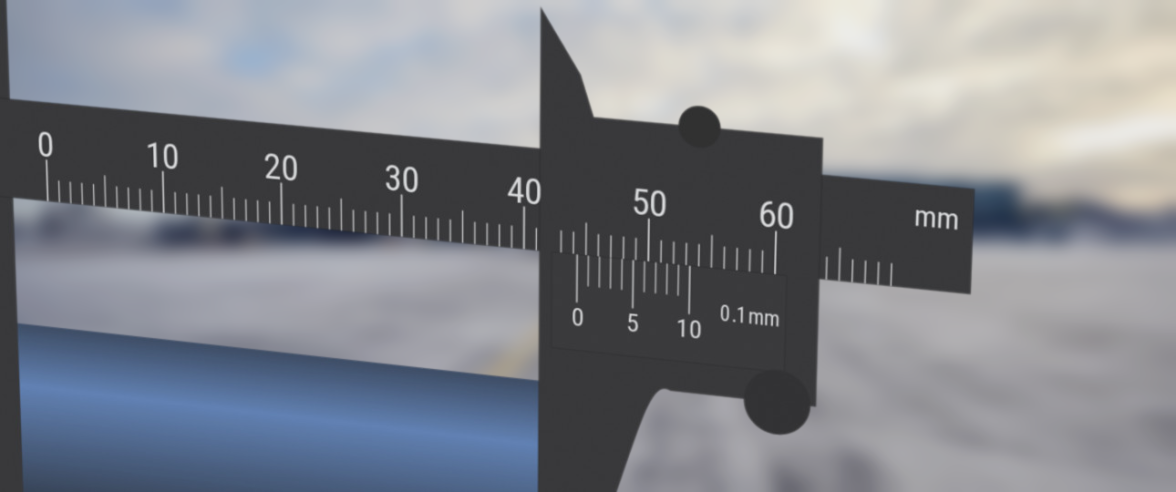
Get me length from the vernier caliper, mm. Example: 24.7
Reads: 44.3
